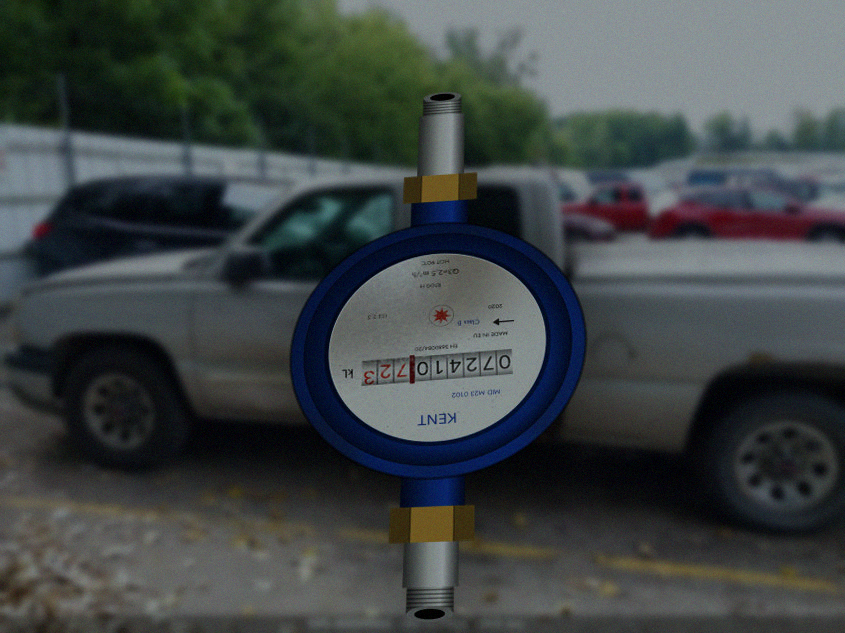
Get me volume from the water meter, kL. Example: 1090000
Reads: 72410.723
